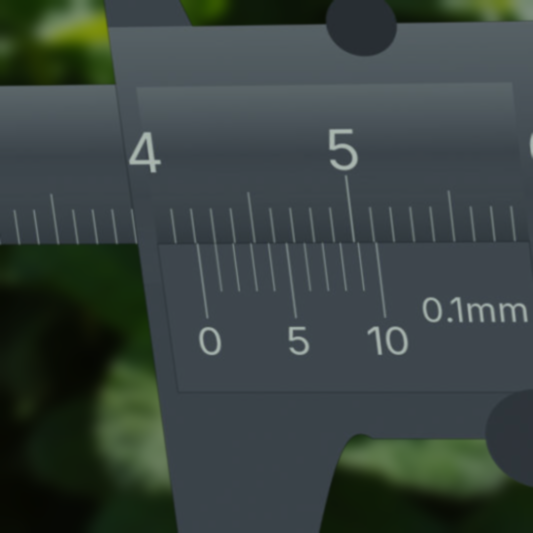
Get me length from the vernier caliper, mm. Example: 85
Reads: 42.1
